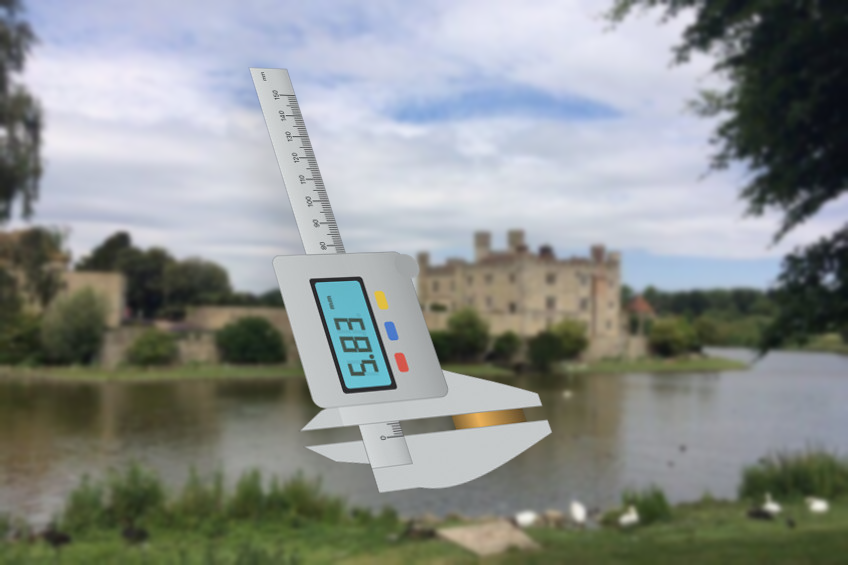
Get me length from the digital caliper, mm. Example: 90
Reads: 5.83
